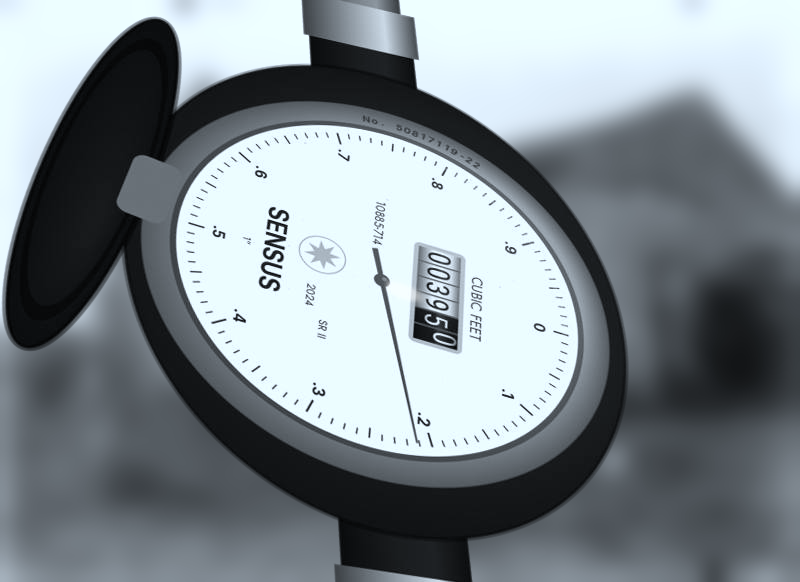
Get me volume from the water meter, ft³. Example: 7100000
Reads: 3950.21
